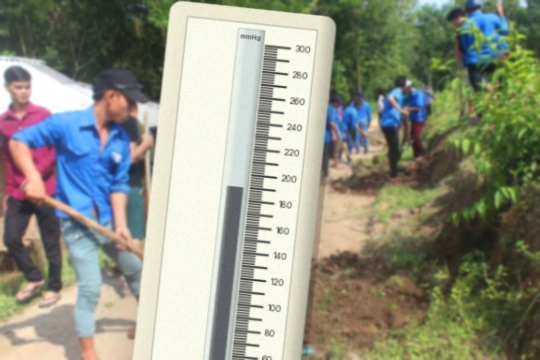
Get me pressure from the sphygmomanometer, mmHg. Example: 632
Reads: 190
